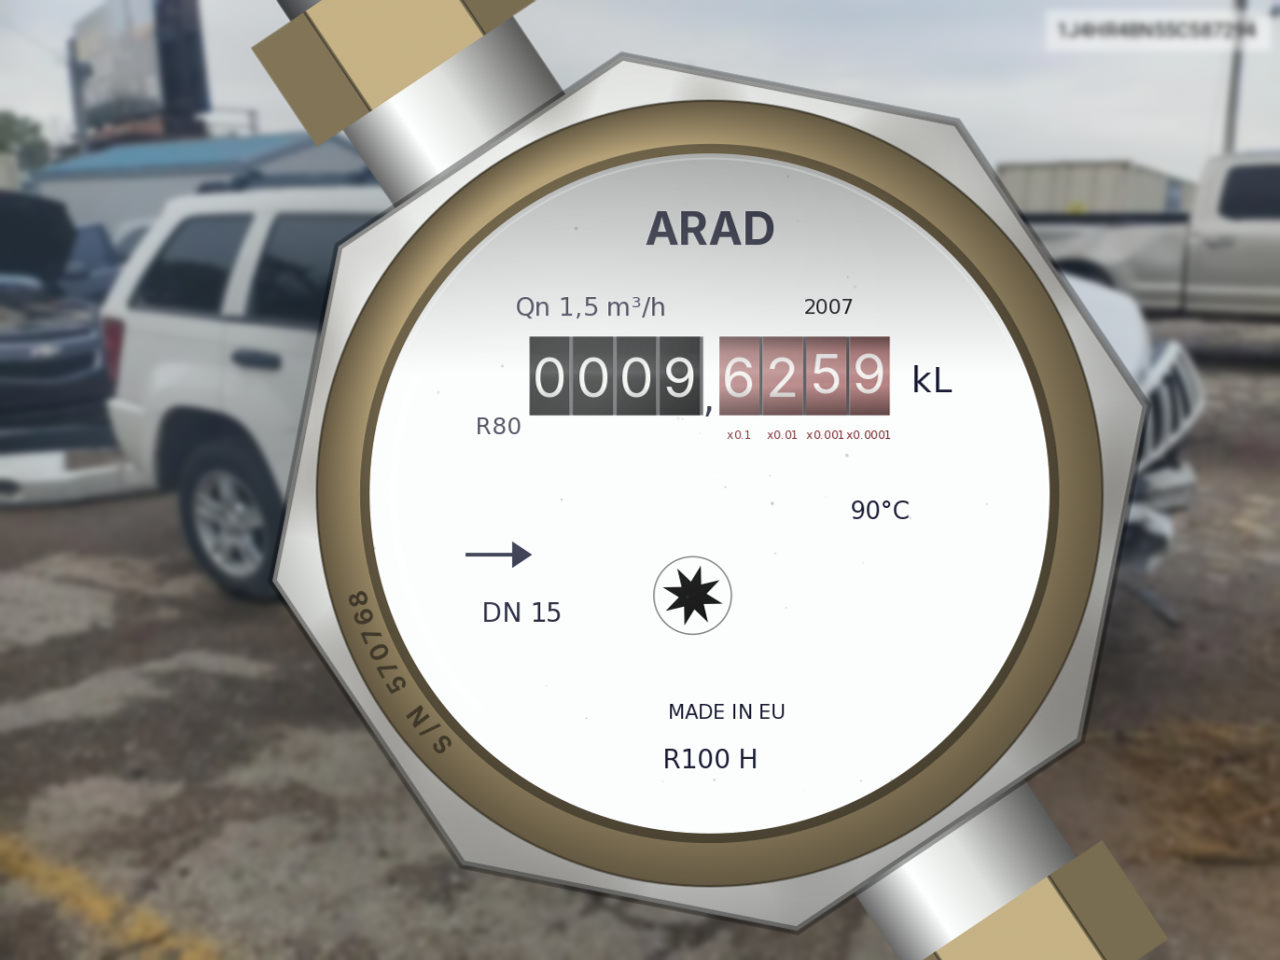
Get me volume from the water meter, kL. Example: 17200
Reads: 9.6259
